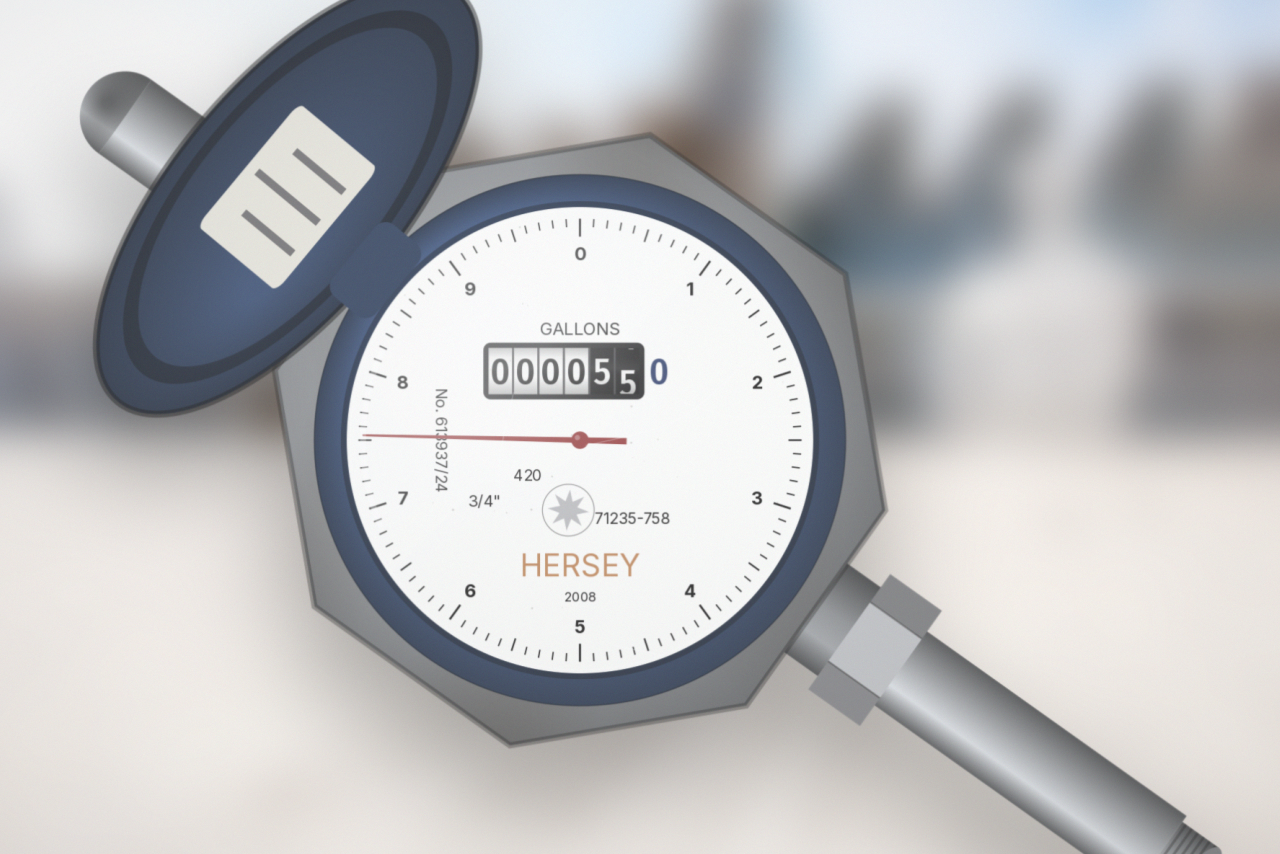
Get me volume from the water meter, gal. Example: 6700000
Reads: 547.5
